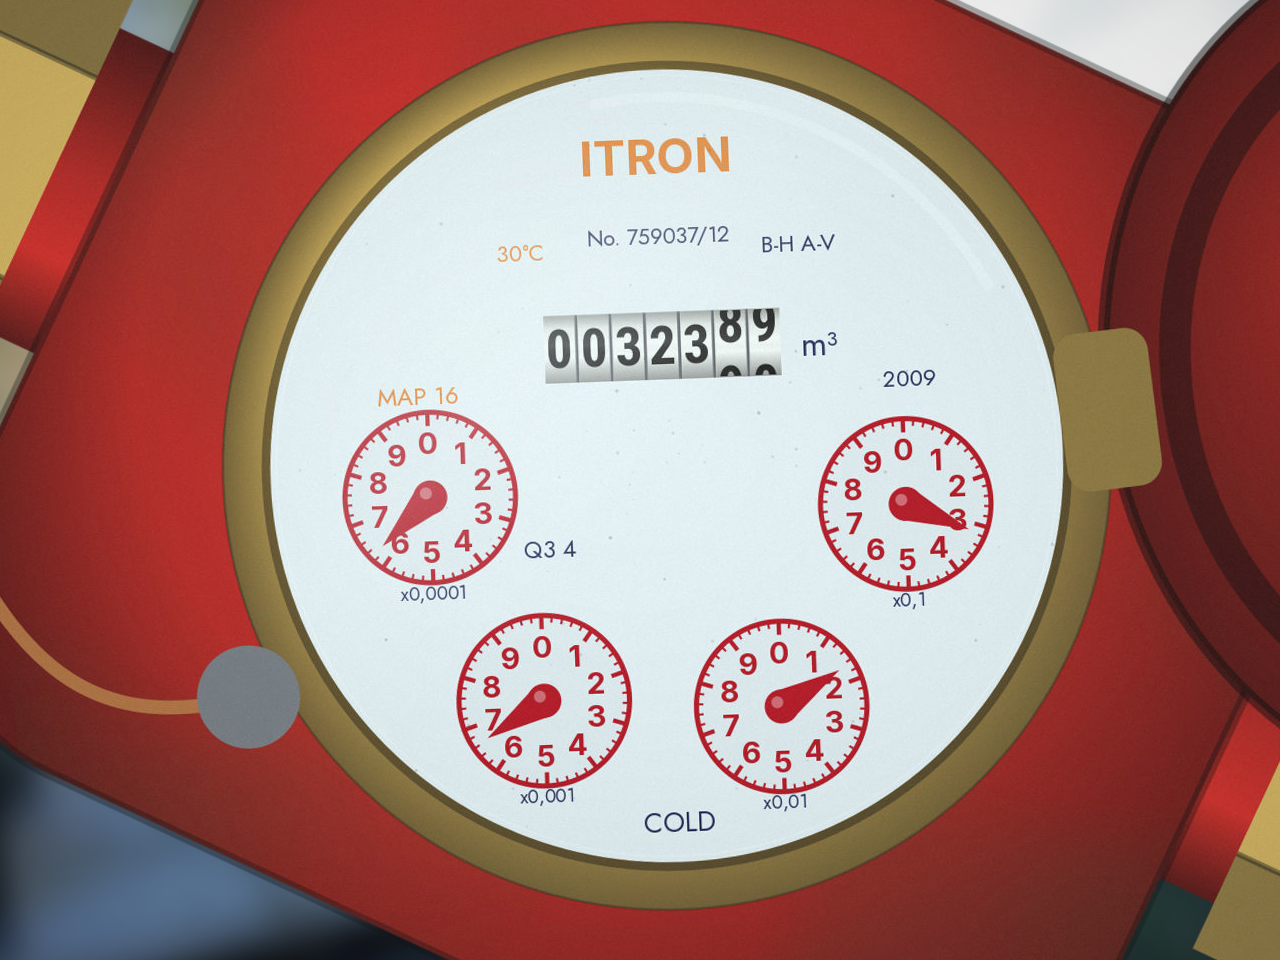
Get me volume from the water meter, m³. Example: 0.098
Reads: 32389.3166
